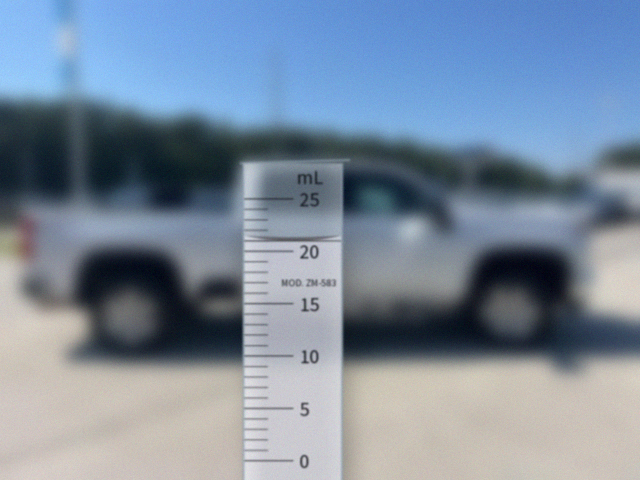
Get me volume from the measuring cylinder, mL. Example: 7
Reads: 21
